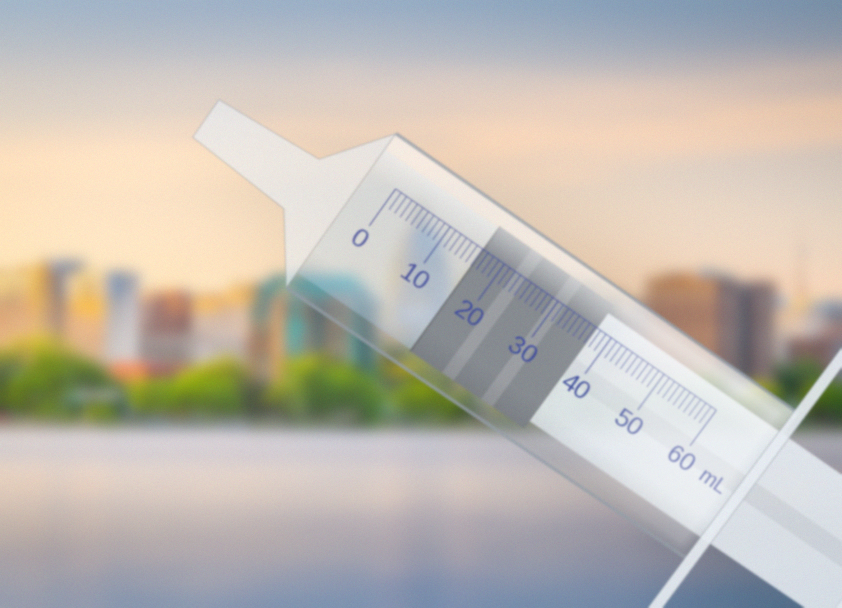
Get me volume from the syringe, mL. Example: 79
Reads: 16
